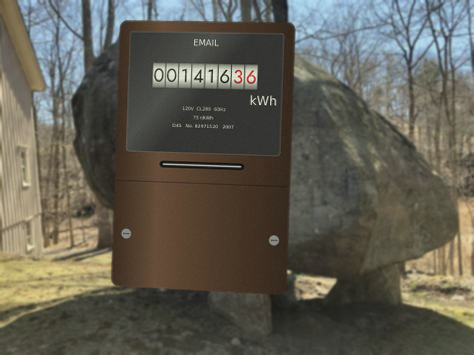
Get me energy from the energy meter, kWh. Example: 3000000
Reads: 1416.36
